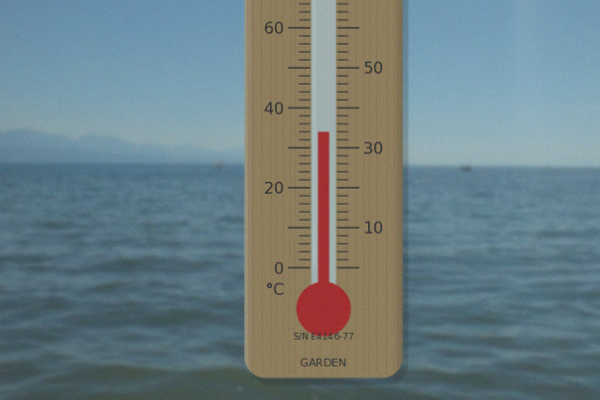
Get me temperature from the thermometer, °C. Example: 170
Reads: 34
